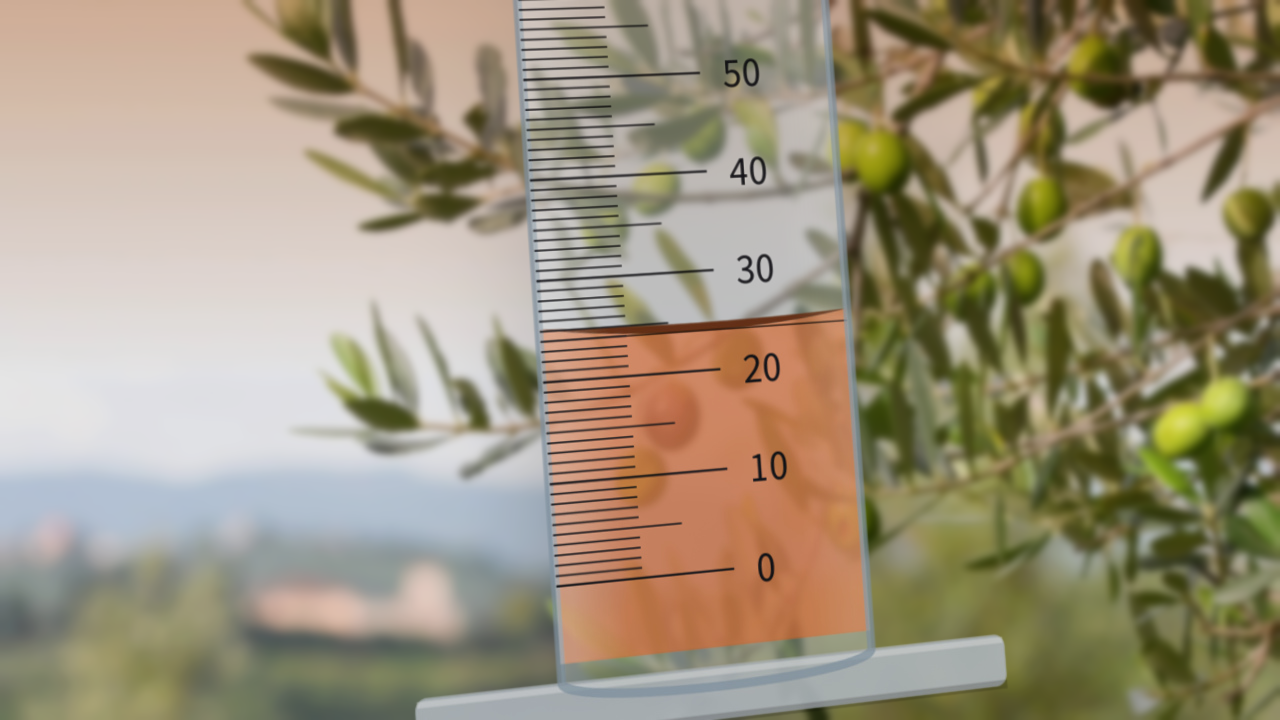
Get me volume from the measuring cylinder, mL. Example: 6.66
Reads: 24
